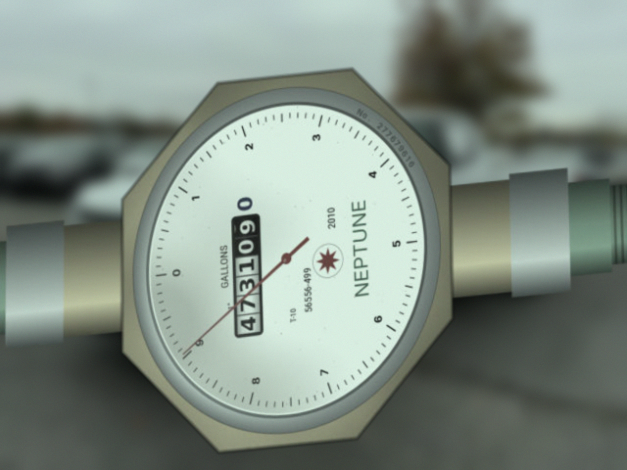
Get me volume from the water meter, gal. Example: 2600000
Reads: 4731089.0
